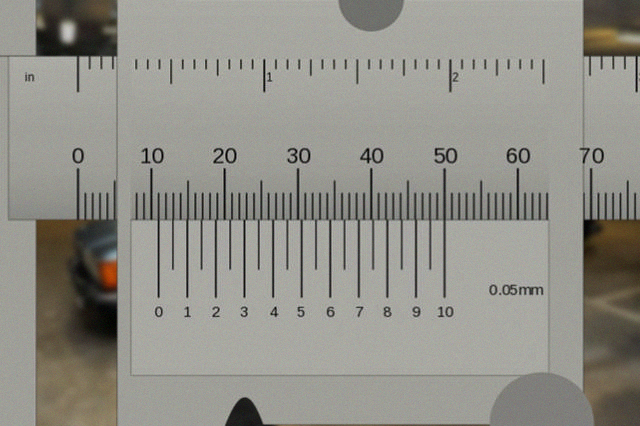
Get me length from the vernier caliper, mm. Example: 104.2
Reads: 11.0
